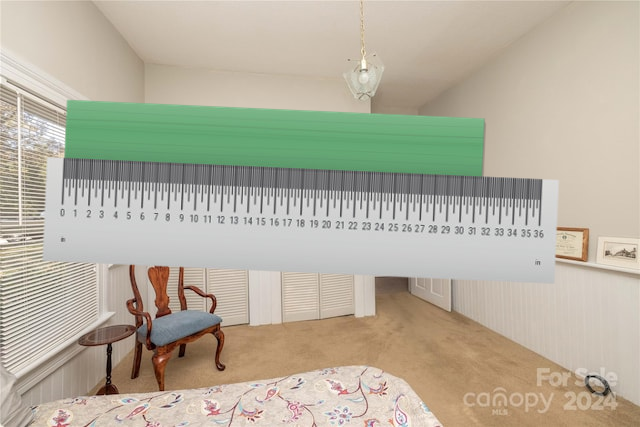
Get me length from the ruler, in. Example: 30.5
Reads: 31.5
